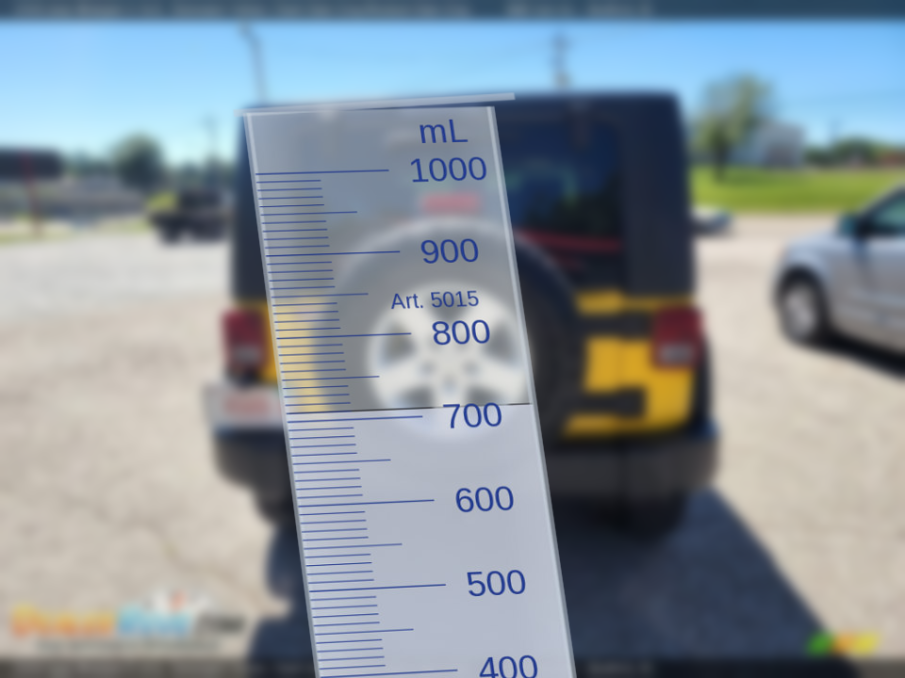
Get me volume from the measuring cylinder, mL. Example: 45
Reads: 710
